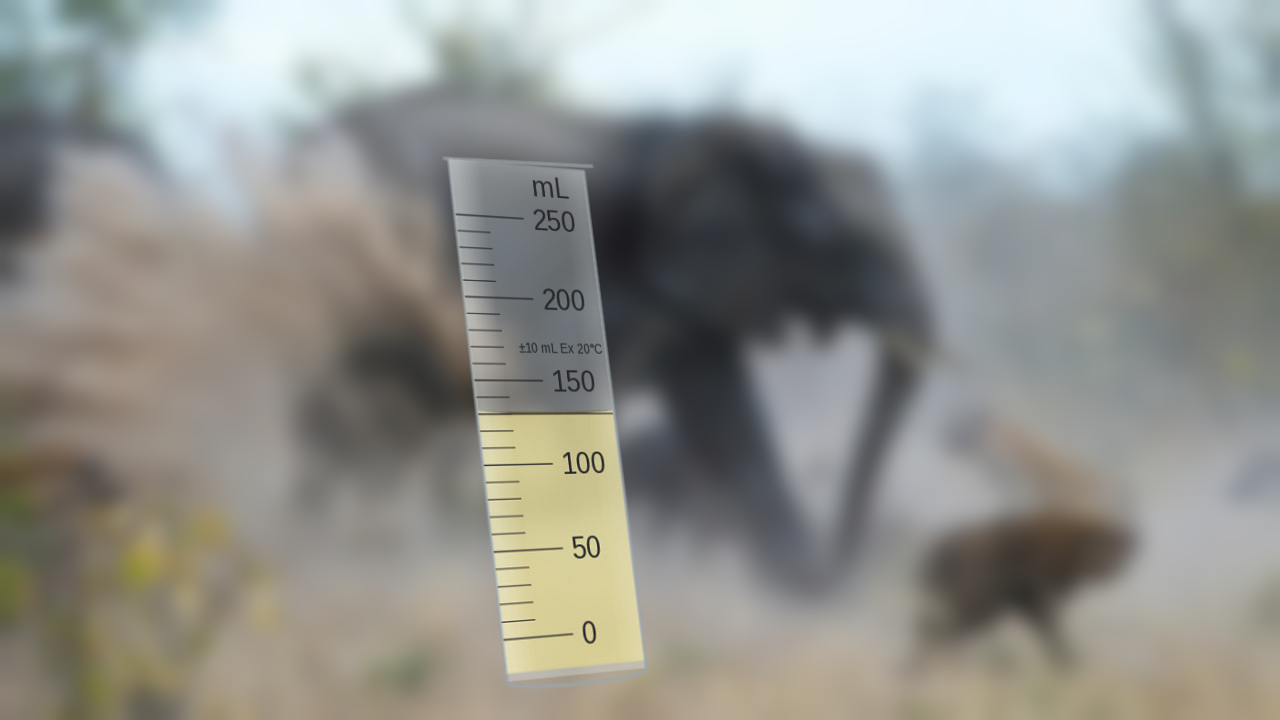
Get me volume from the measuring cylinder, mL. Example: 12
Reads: 130
